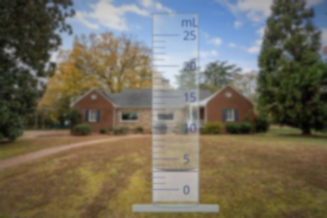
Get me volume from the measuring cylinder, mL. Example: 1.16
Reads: 3
